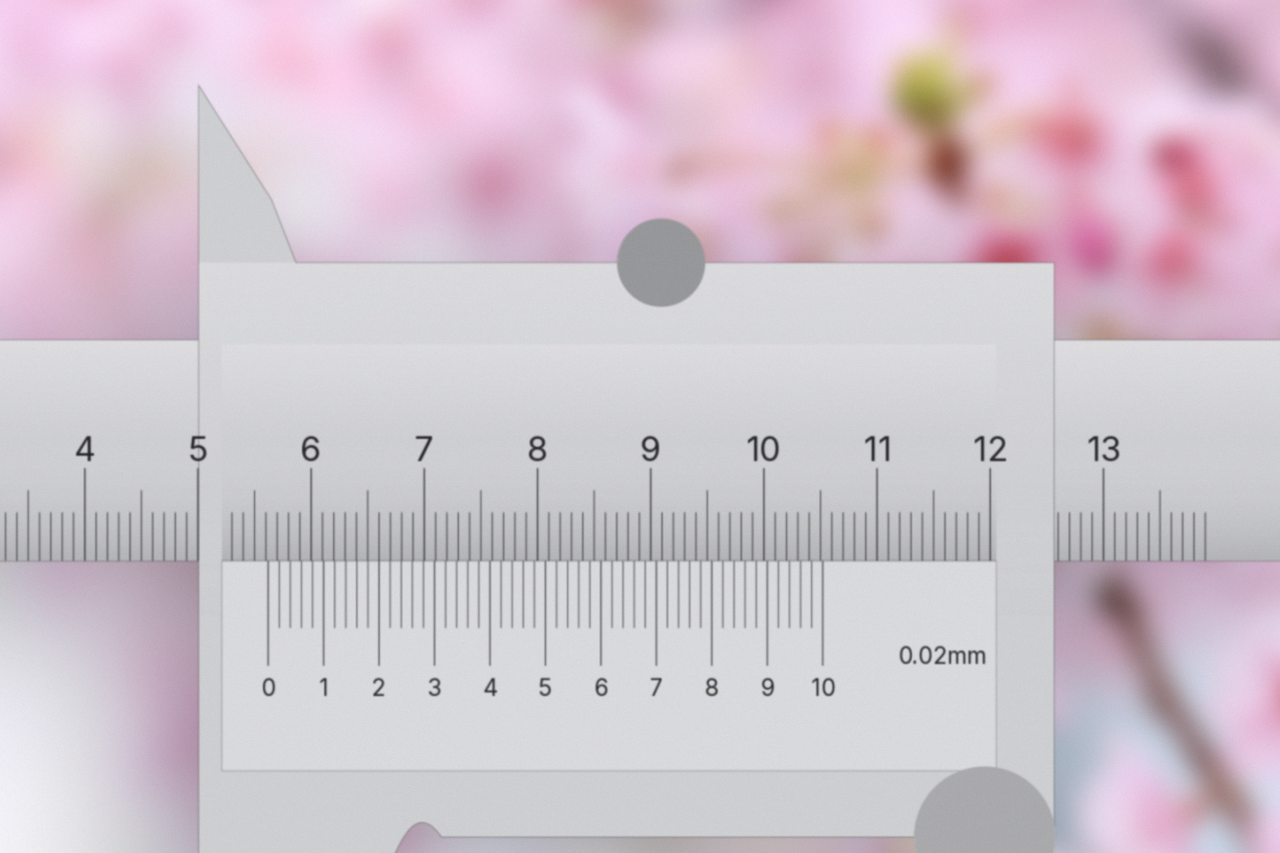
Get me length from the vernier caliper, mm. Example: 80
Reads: 56.2
